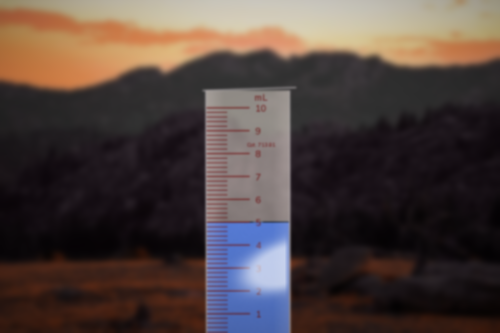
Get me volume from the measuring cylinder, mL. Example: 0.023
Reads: 5
